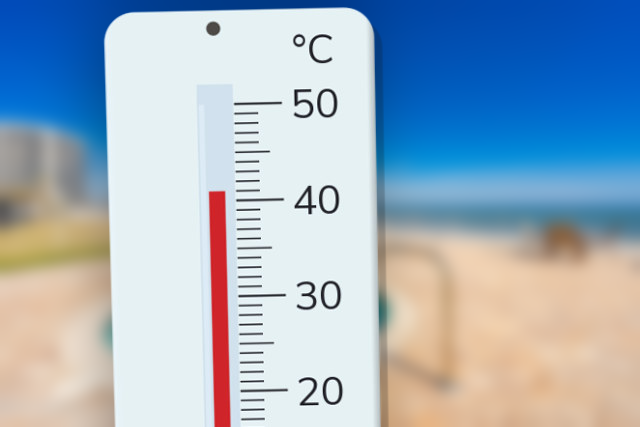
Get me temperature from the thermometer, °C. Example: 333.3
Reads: 41
